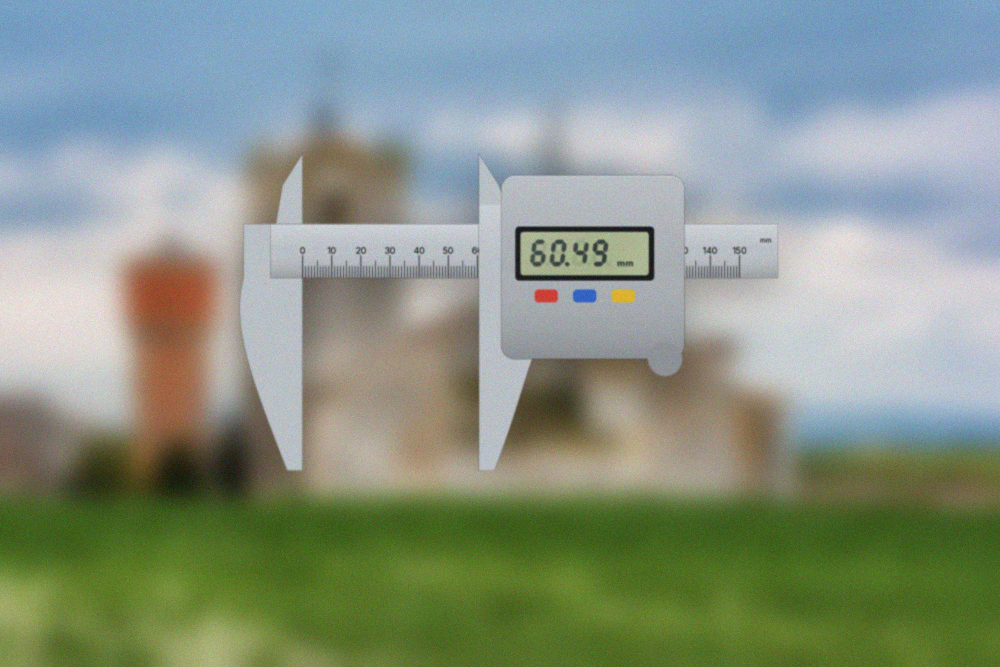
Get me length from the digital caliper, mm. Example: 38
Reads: 60.49
